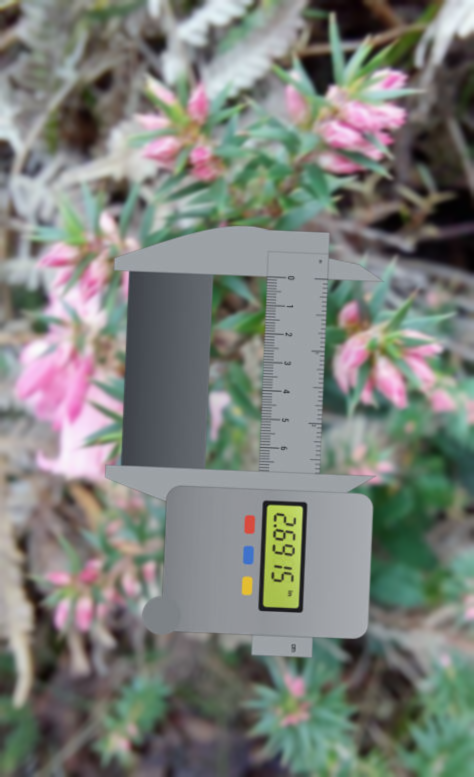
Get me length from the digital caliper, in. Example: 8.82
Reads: 2.6915
